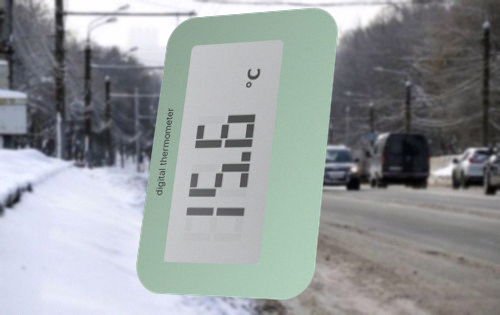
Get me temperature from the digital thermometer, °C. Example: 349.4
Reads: 15.6
